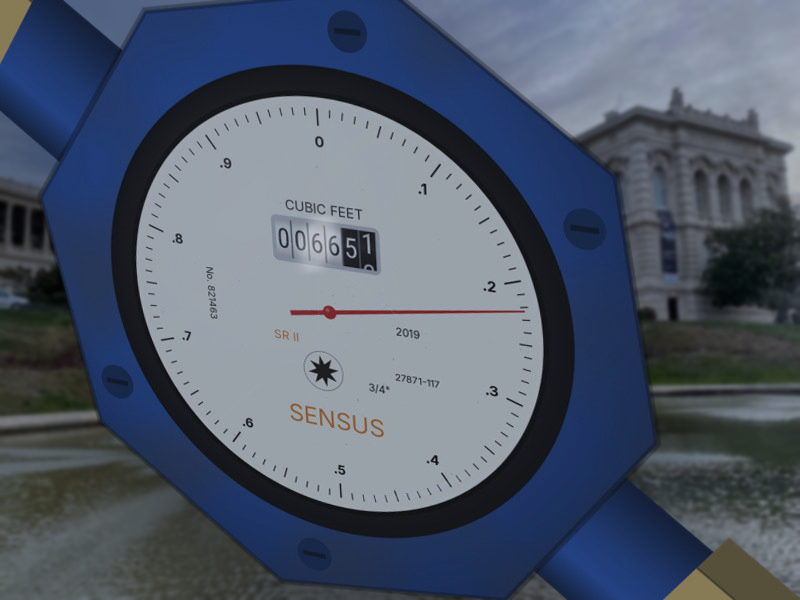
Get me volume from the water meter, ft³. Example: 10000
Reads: 6651.22
